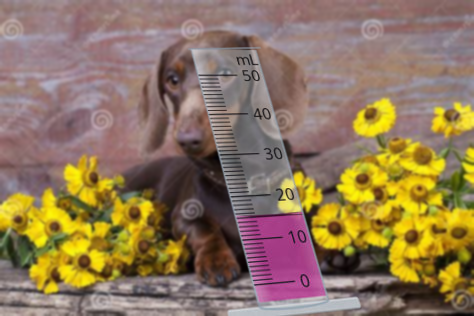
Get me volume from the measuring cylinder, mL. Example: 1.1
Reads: 15
